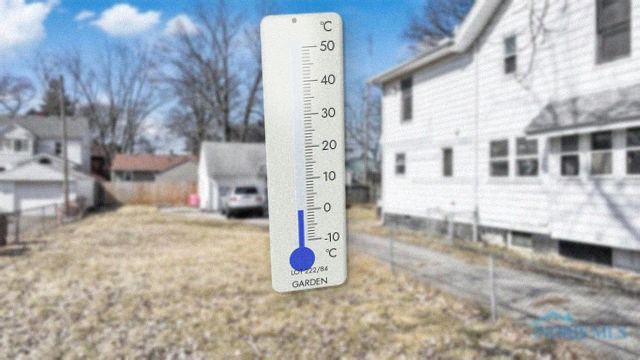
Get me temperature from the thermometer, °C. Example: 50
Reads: 0
